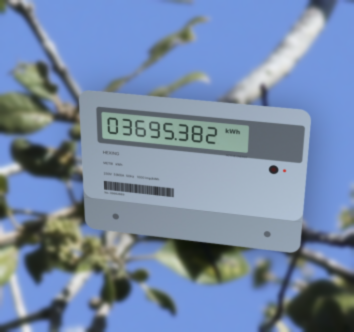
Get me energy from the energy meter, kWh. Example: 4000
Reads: 3695.382
